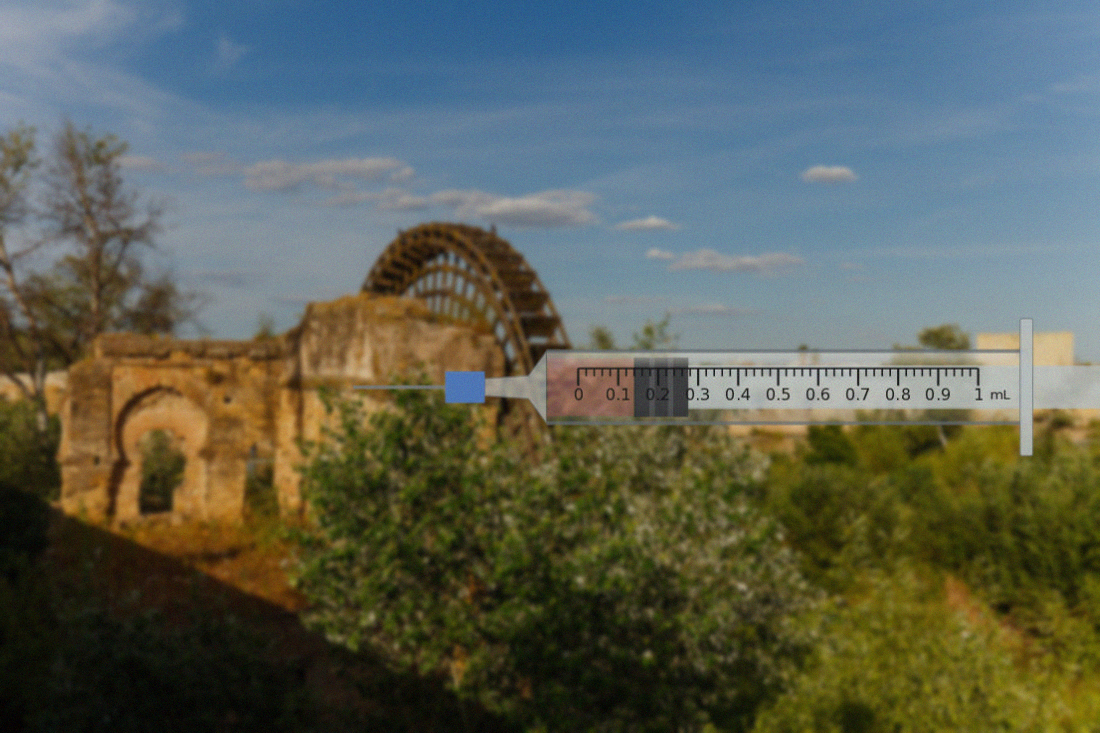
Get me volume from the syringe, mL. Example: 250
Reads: 0.14
